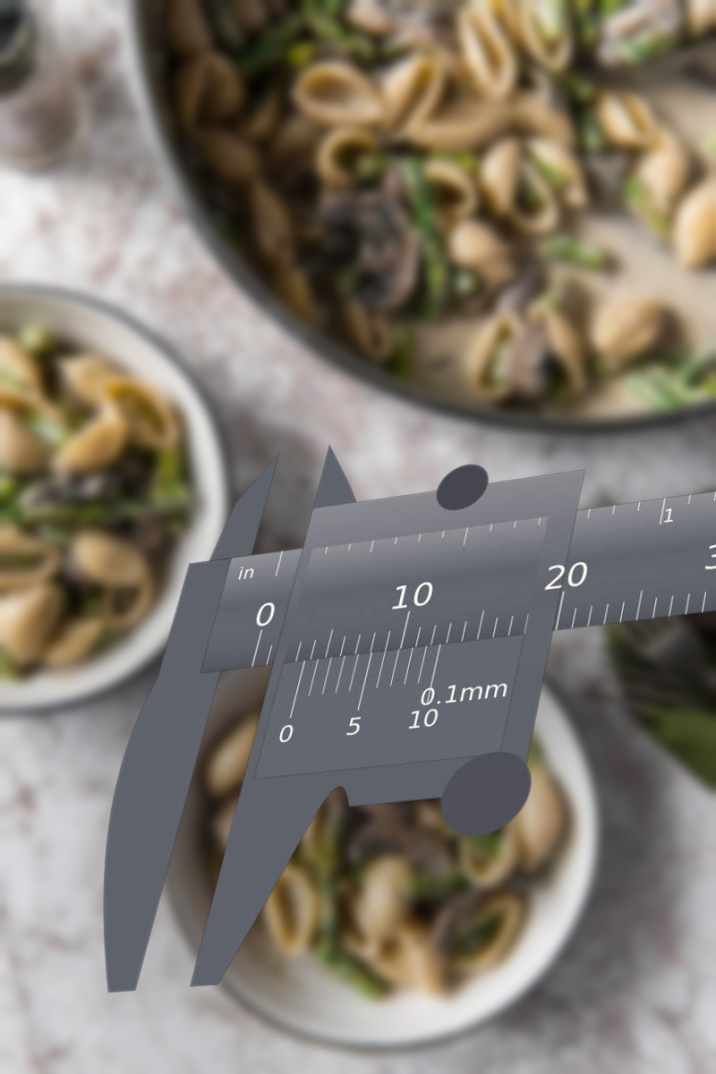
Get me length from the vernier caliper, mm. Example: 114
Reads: 3.6
